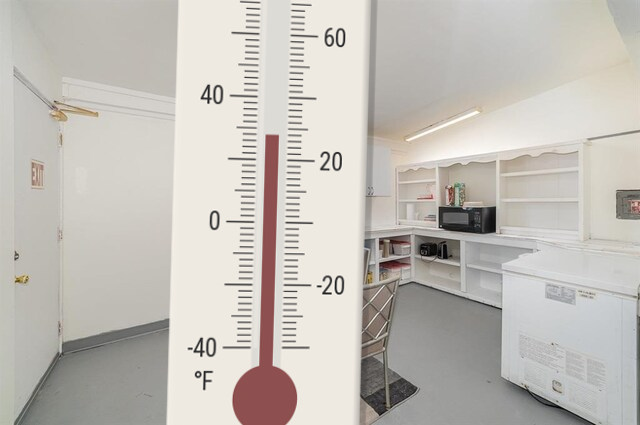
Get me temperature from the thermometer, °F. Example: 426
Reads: 28
